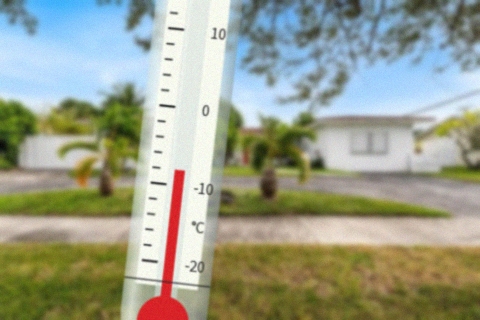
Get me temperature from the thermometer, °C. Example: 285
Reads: -8
